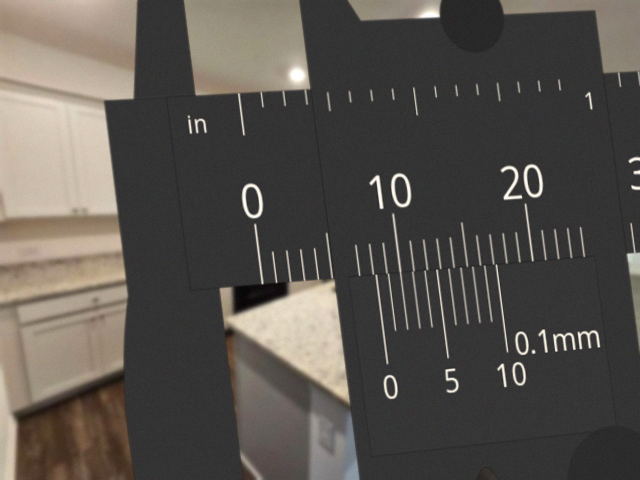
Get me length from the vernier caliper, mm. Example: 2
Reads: 8.2
